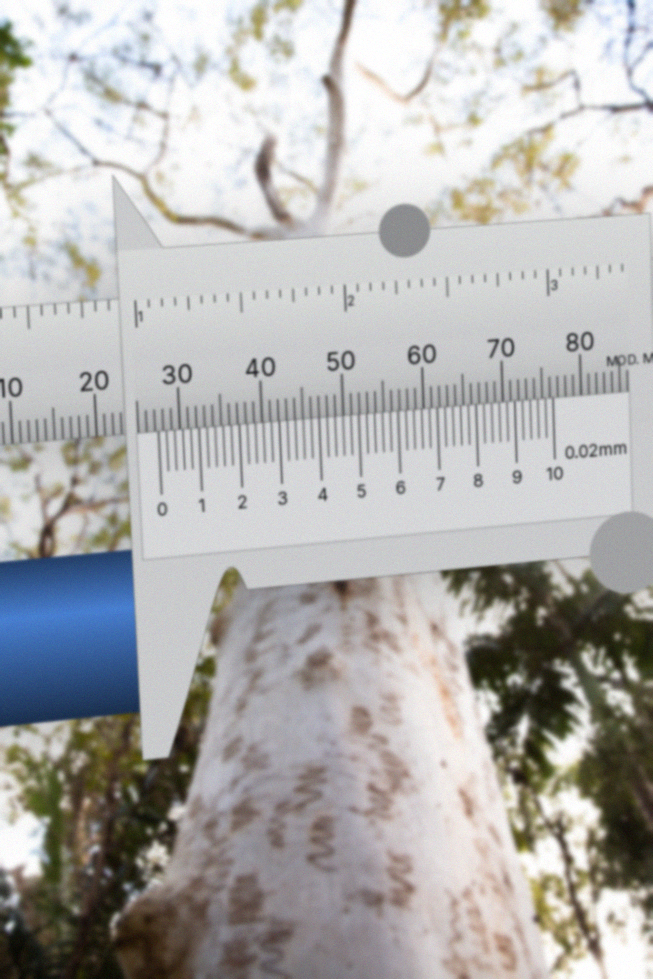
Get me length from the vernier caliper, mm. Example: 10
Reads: 27.4
